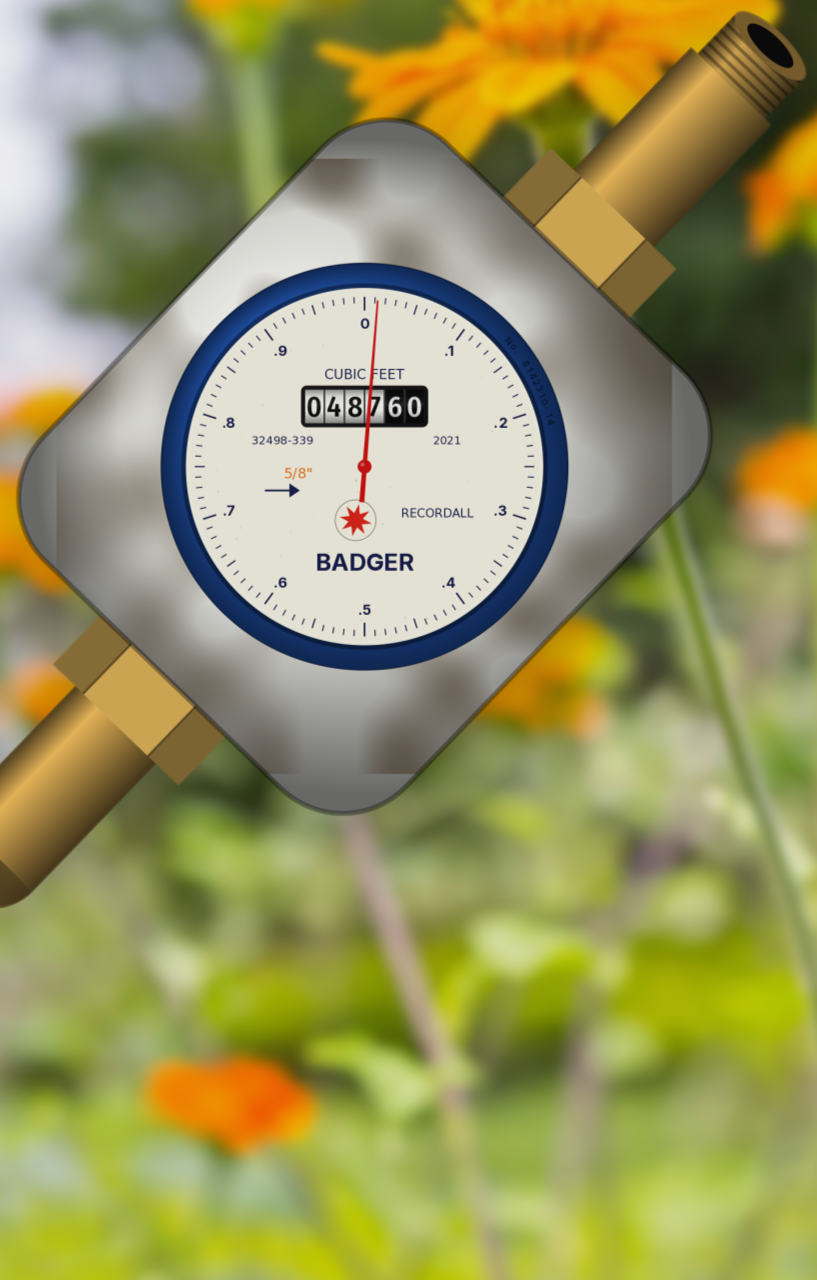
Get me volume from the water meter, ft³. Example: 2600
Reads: 48760.01
